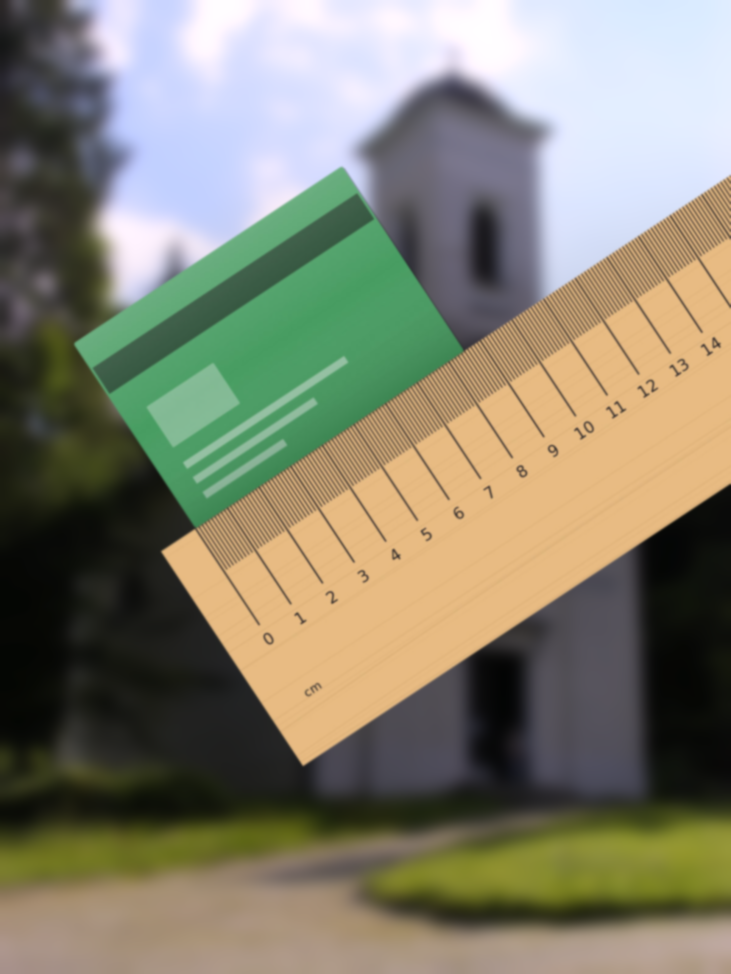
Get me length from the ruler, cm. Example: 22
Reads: 8.5
